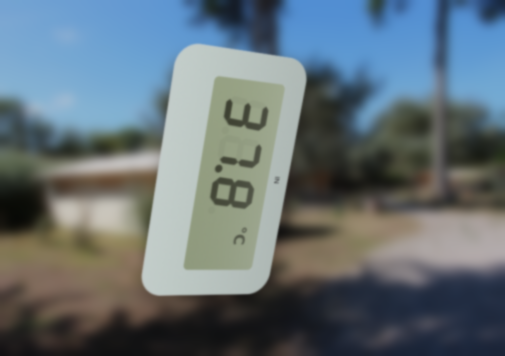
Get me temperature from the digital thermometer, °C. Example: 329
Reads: 37.8
